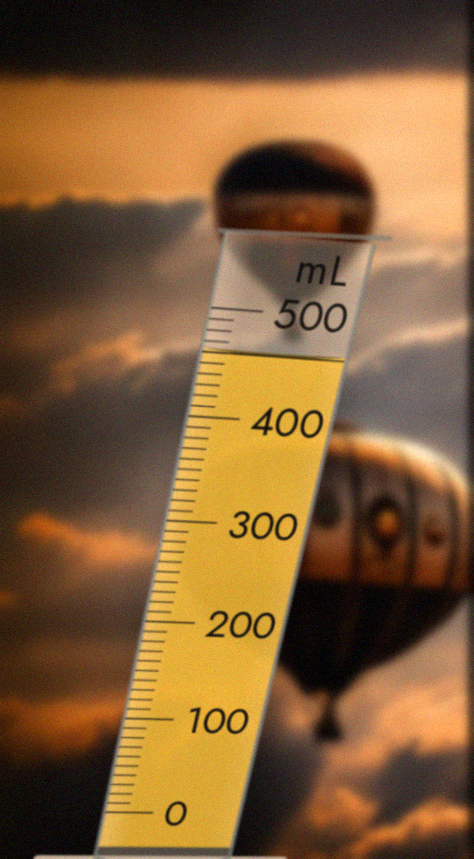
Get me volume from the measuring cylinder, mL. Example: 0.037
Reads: 460
